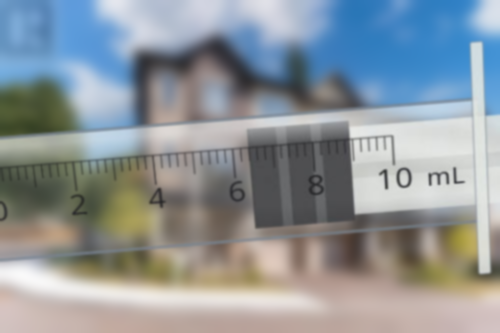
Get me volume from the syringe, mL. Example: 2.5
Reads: 6.4
